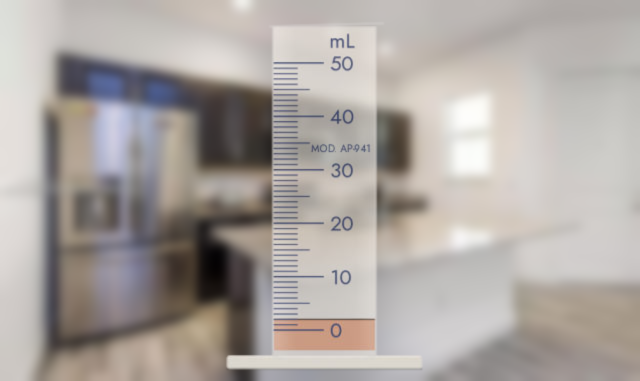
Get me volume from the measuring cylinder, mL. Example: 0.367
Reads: 2
